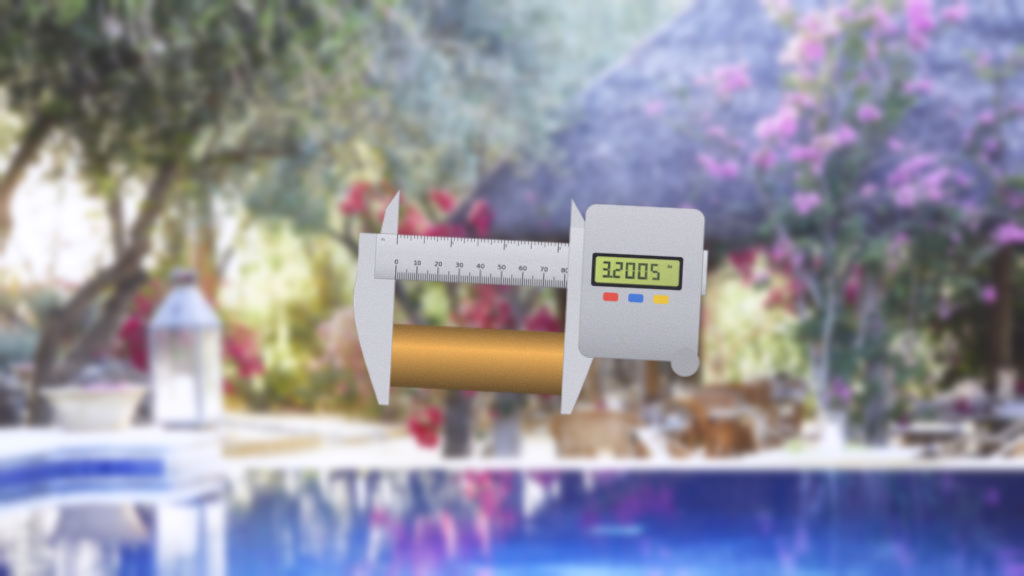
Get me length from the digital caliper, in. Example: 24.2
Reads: 3.2005
